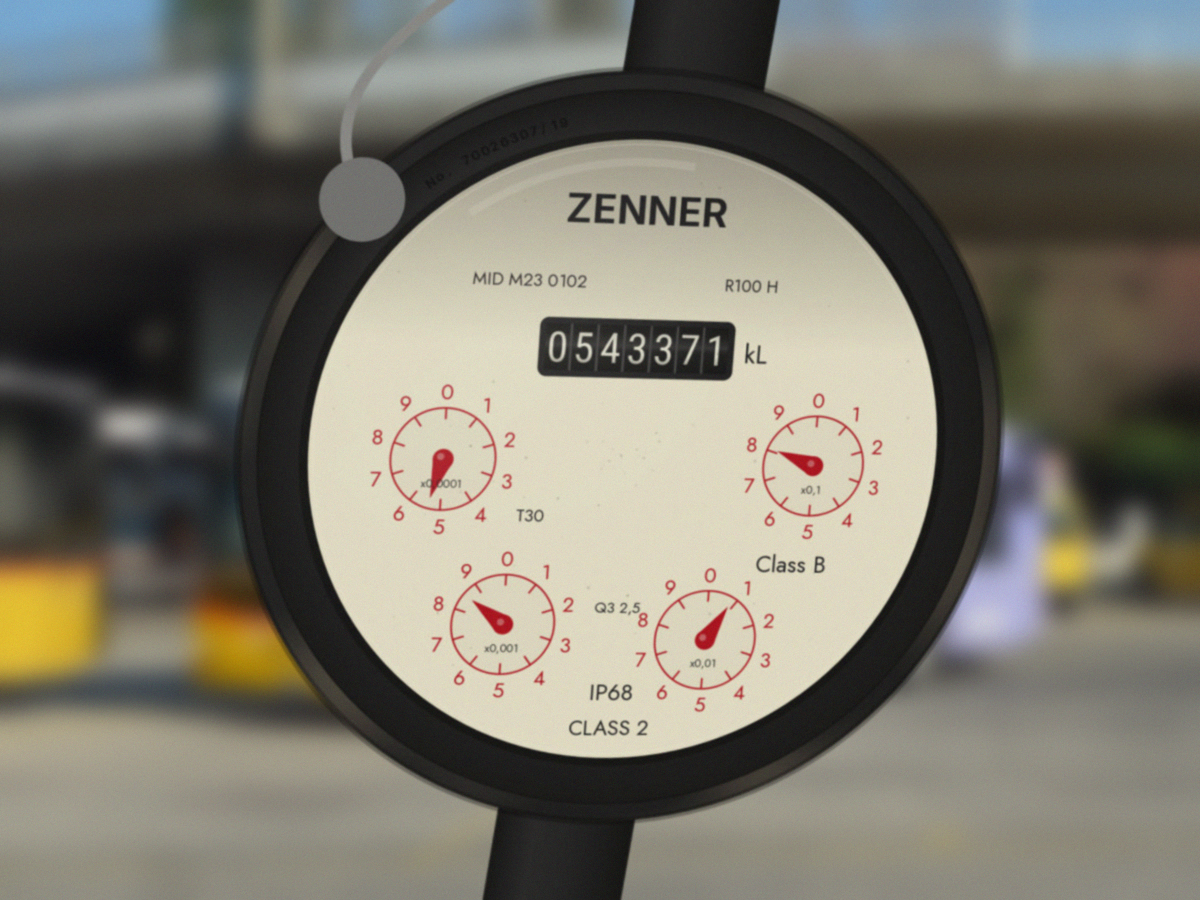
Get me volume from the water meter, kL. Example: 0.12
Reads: 543371.8085
